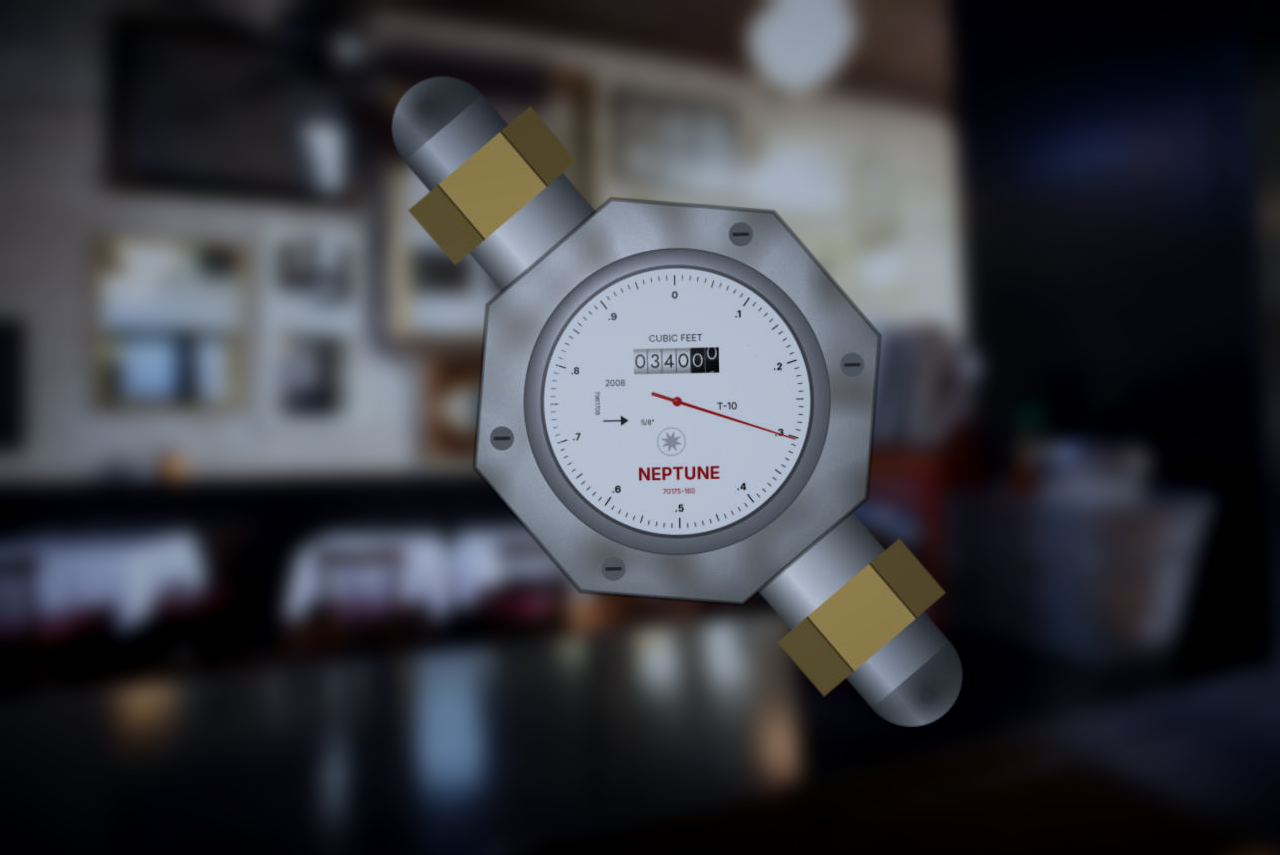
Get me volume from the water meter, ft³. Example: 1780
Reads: 34000.30
